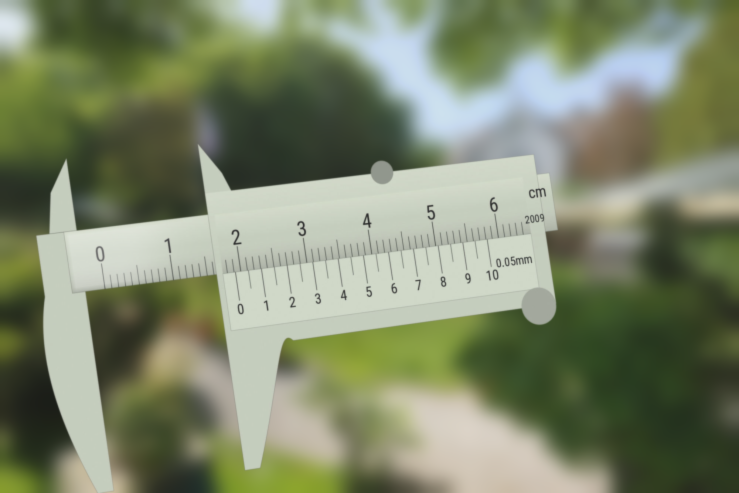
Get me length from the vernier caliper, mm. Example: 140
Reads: 19.2
